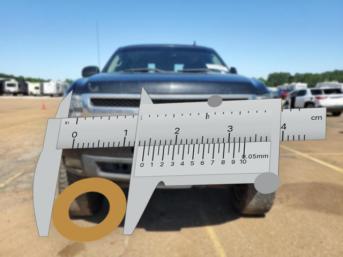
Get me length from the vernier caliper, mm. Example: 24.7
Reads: 14.0
